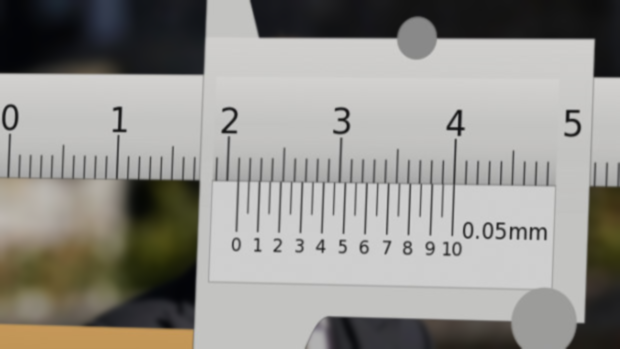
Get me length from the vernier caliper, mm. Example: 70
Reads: 21.0
